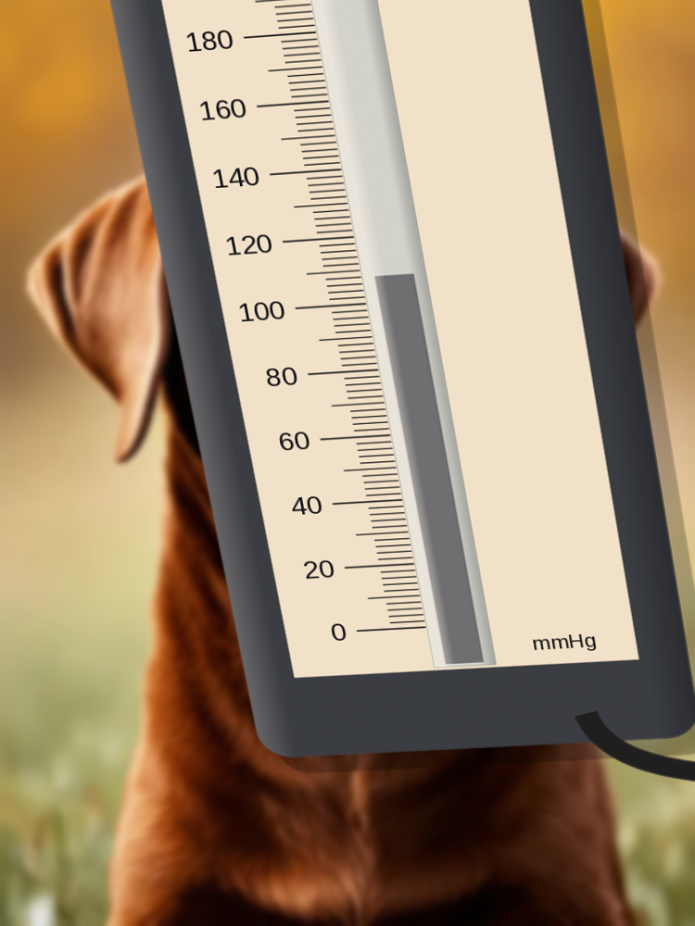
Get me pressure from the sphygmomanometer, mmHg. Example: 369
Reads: 108
